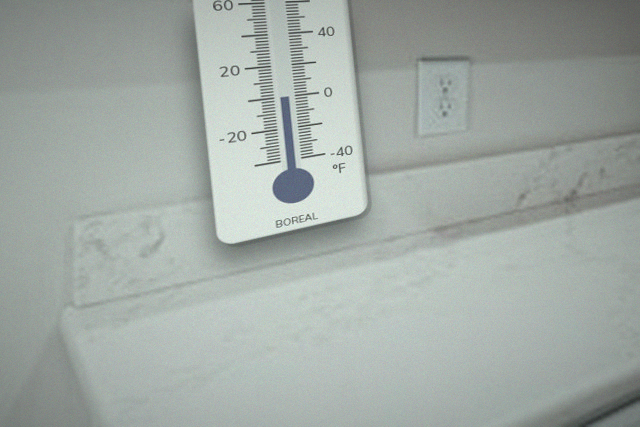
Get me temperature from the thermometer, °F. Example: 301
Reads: 0
